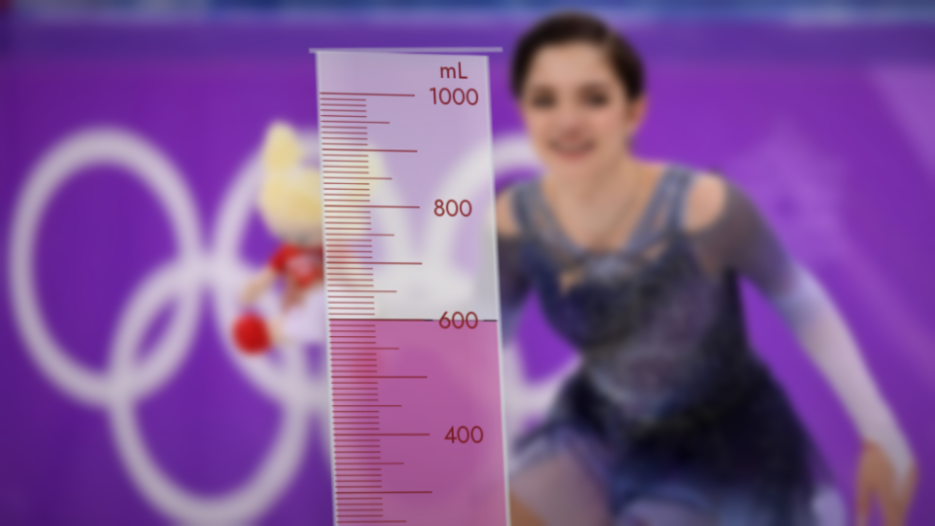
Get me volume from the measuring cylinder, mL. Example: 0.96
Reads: 600
